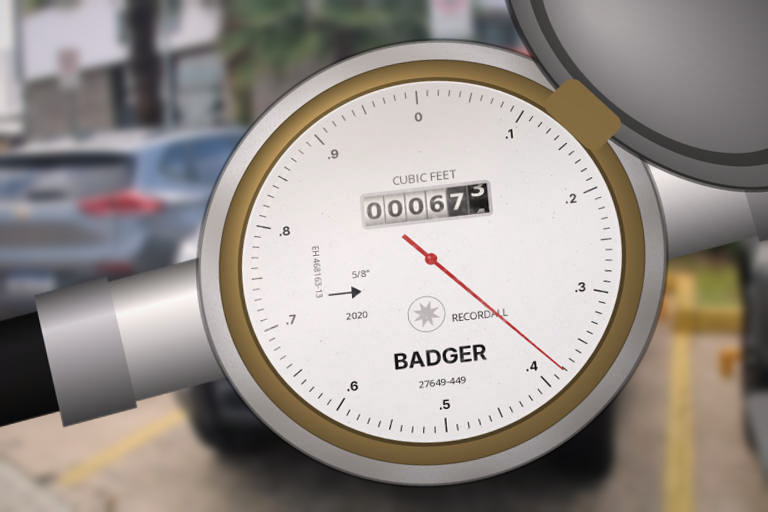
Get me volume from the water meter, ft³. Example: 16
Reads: 673.38
